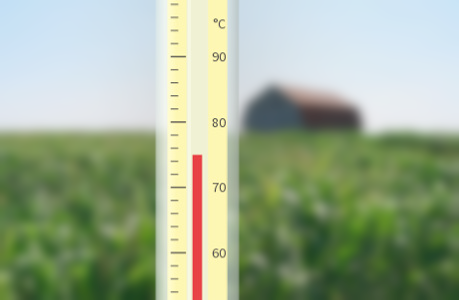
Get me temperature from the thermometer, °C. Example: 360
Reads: 75
